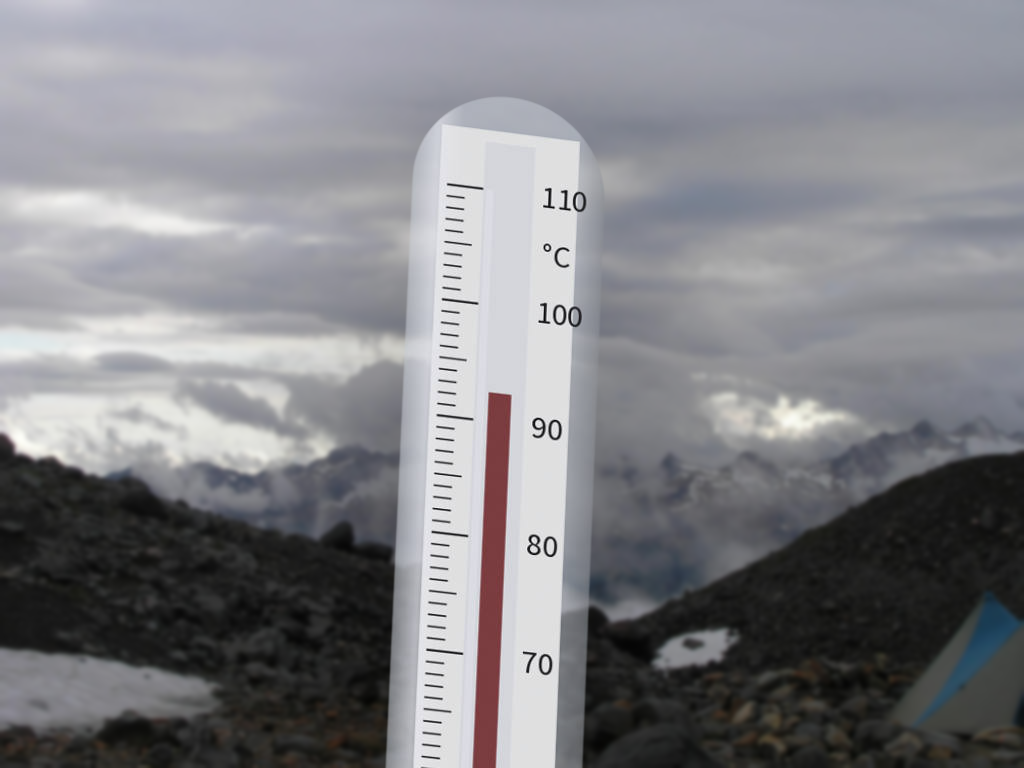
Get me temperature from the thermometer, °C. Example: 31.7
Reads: 92.5
